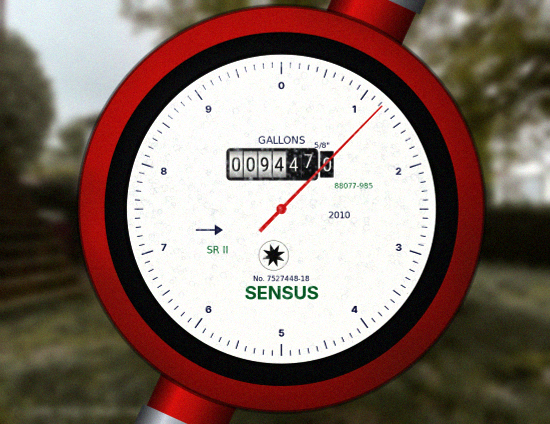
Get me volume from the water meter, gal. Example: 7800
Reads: 94471.2
